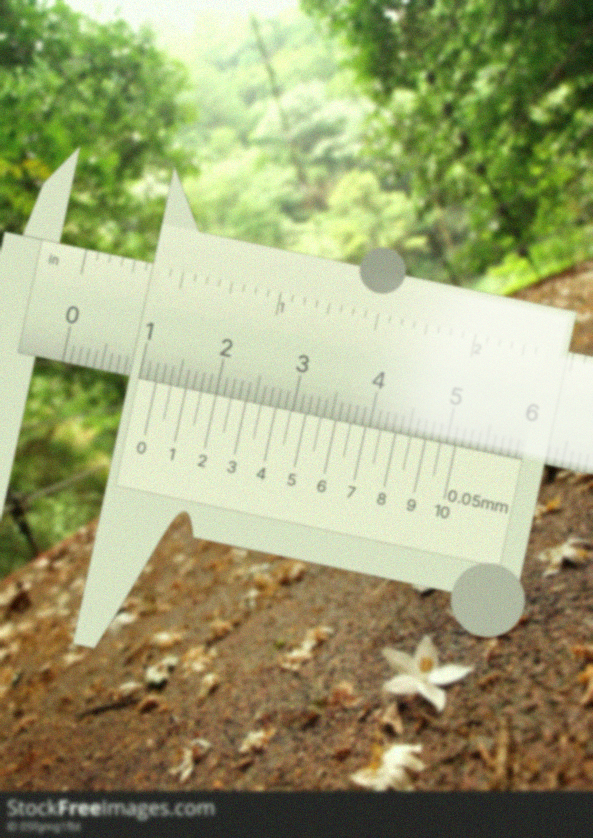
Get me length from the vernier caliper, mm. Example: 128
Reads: 12.2
